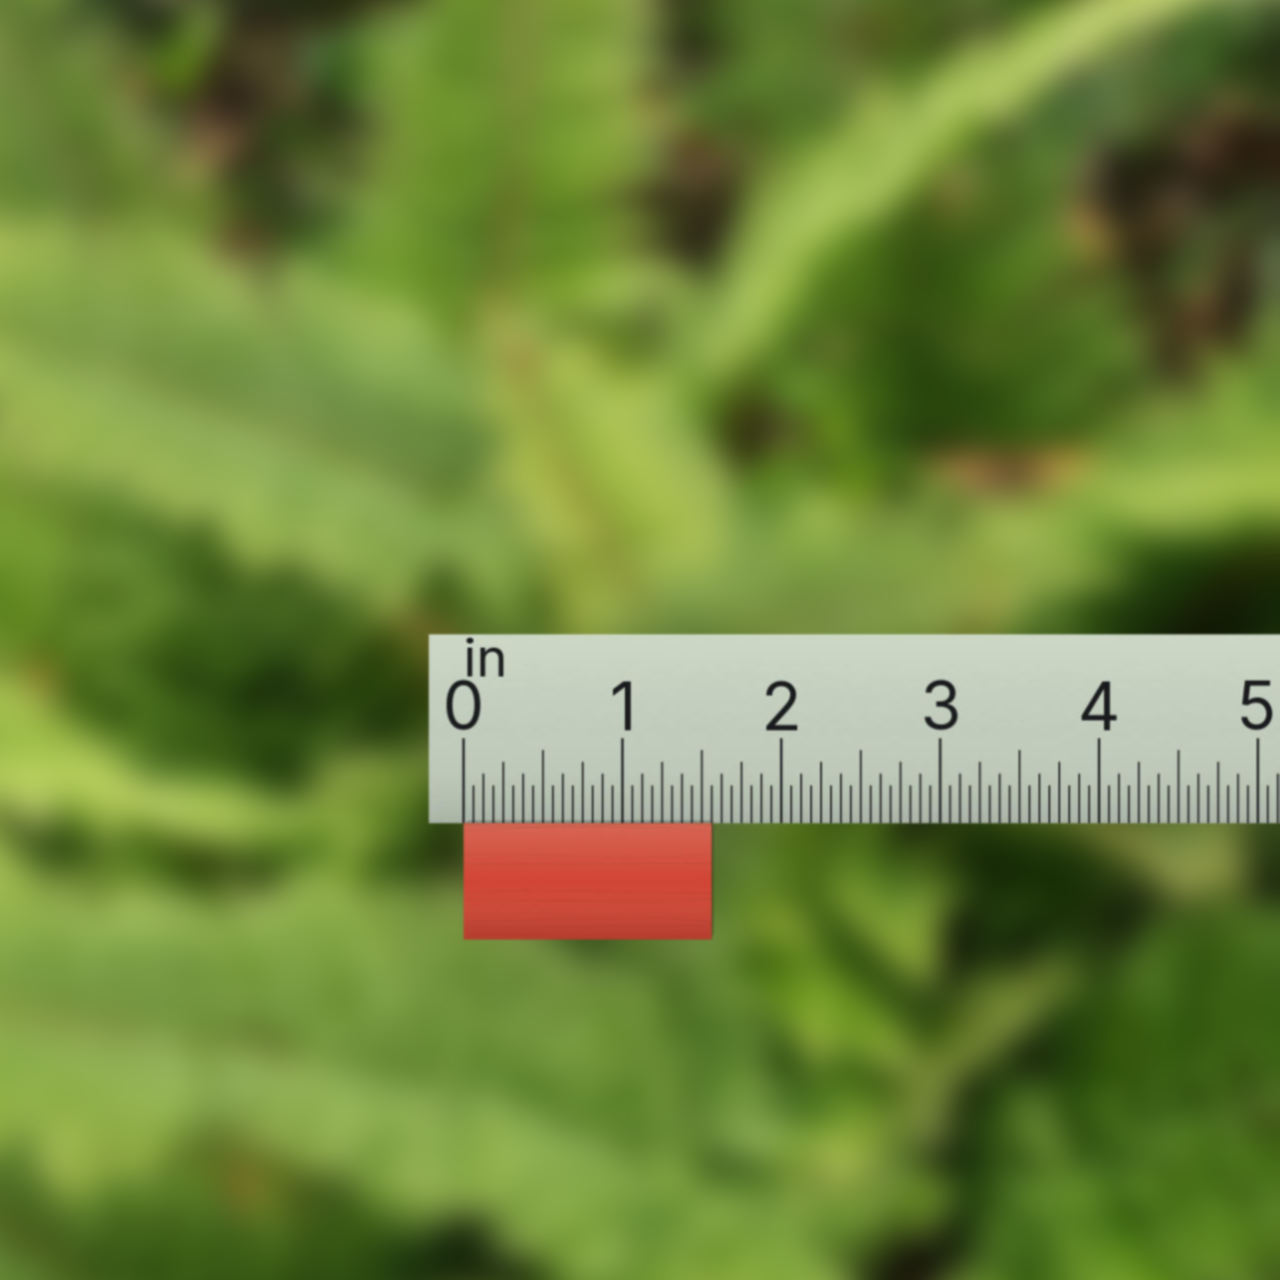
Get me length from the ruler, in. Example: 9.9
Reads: 1.5625
